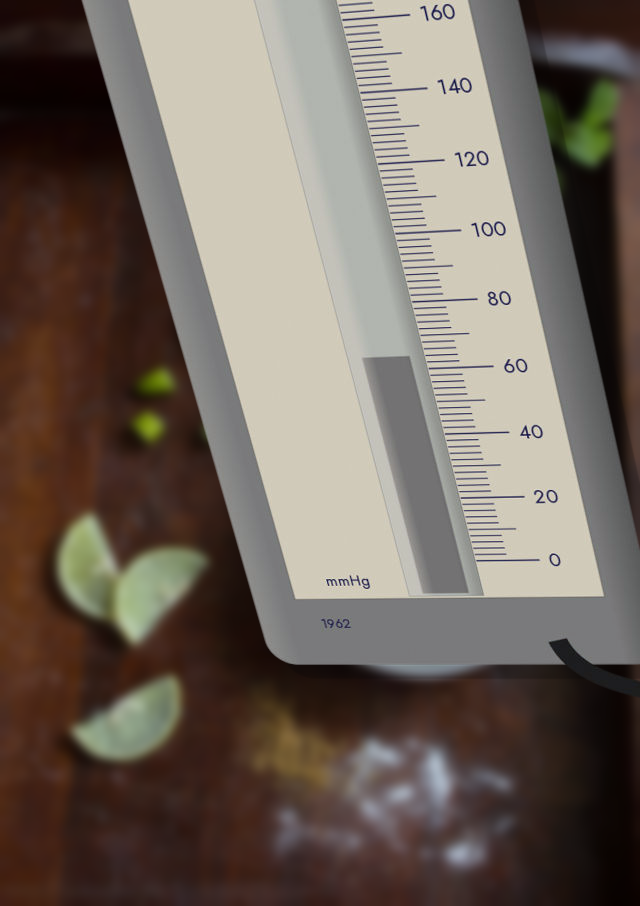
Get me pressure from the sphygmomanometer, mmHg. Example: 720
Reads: 64
